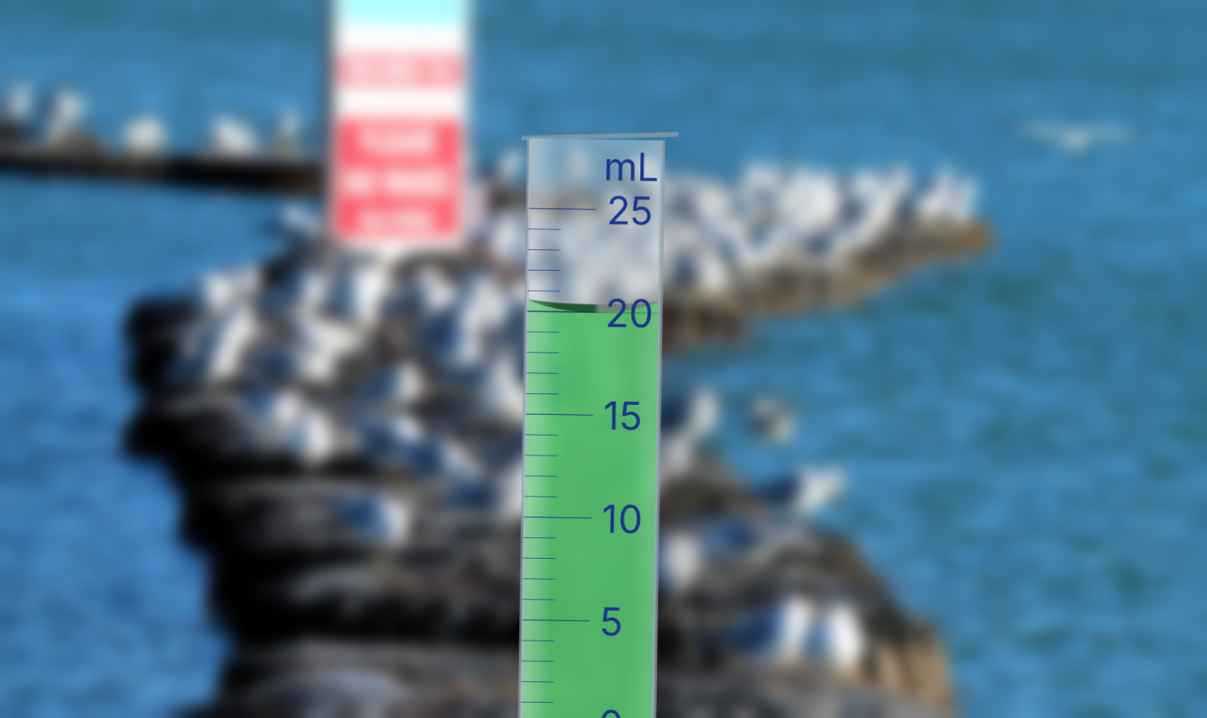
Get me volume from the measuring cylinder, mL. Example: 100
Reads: 20
